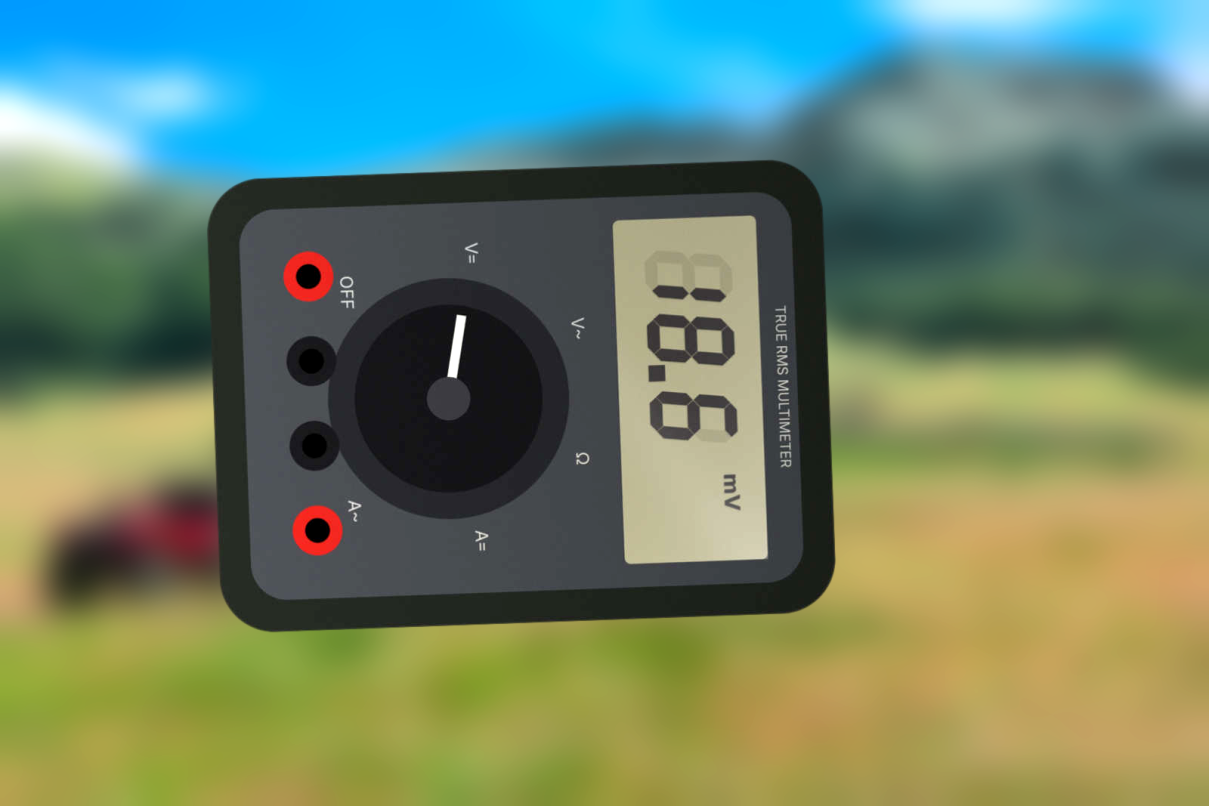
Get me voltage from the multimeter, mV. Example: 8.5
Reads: 18.6
